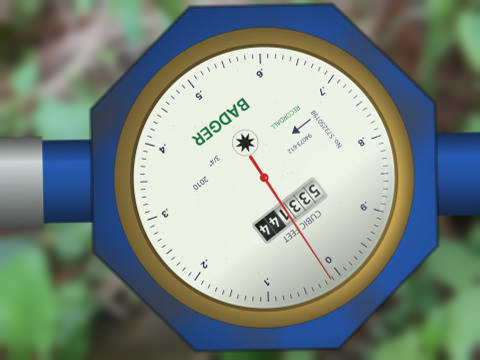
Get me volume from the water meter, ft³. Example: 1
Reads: 533144.01
